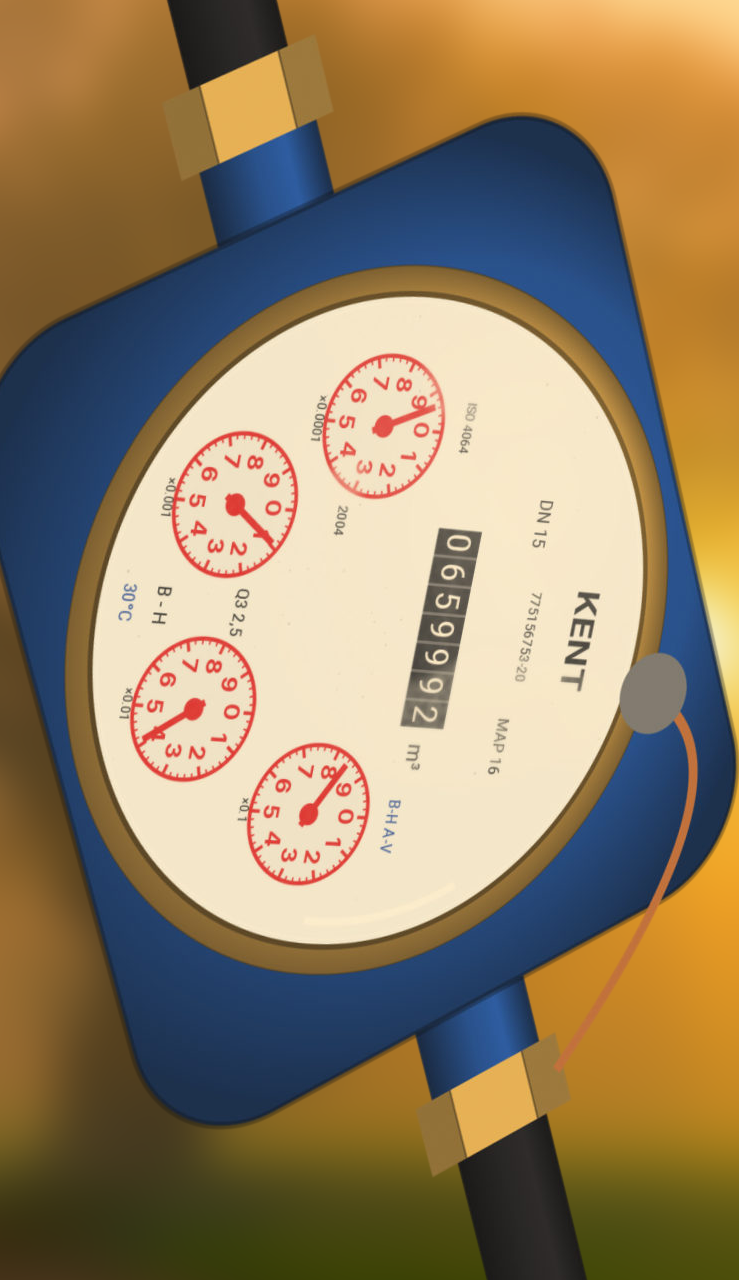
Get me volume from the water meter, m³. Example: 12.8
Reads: 659992.8409
